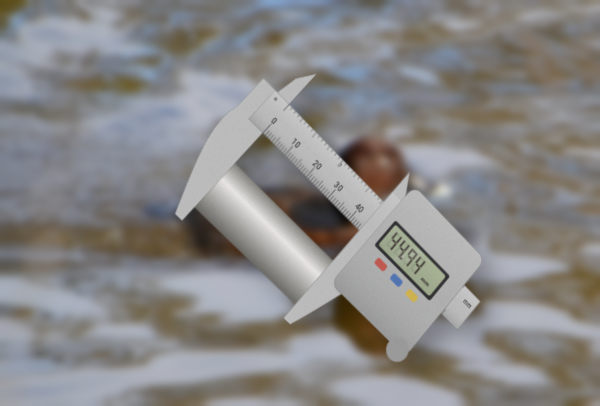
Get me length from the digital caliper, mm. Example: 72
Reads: 44.94
